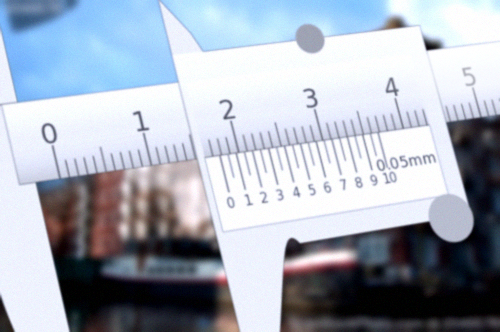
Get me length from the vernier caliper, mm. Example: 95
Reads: 17.8
